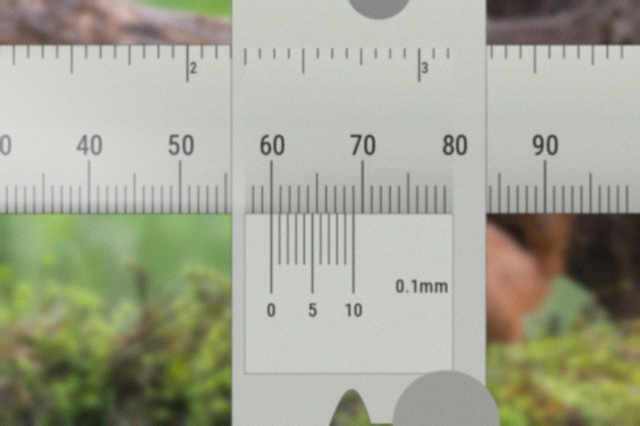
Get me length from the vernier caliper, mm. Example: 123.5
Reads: 60.0
